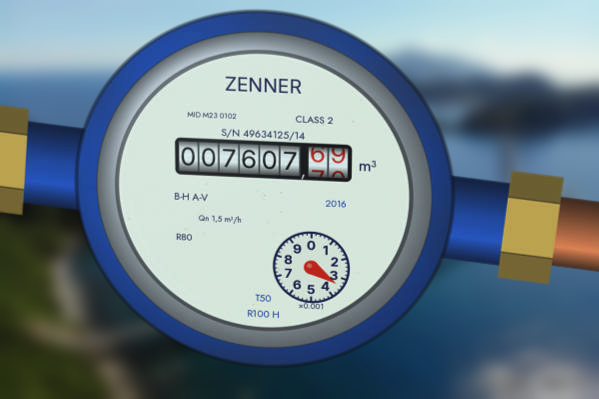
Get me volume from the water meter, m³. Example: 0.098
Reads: 7607.693
